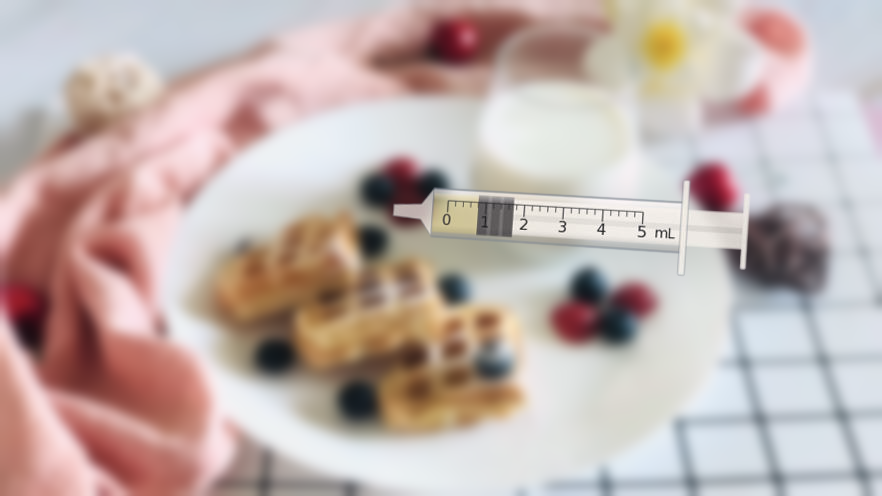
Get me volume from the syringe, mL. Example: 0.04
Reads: 0.8
